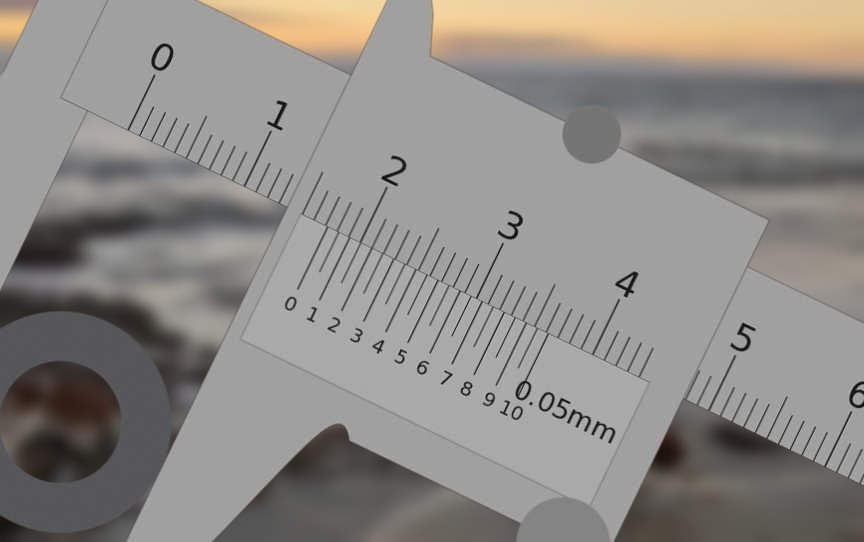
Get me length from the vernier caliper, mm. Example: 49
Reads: 17.2
